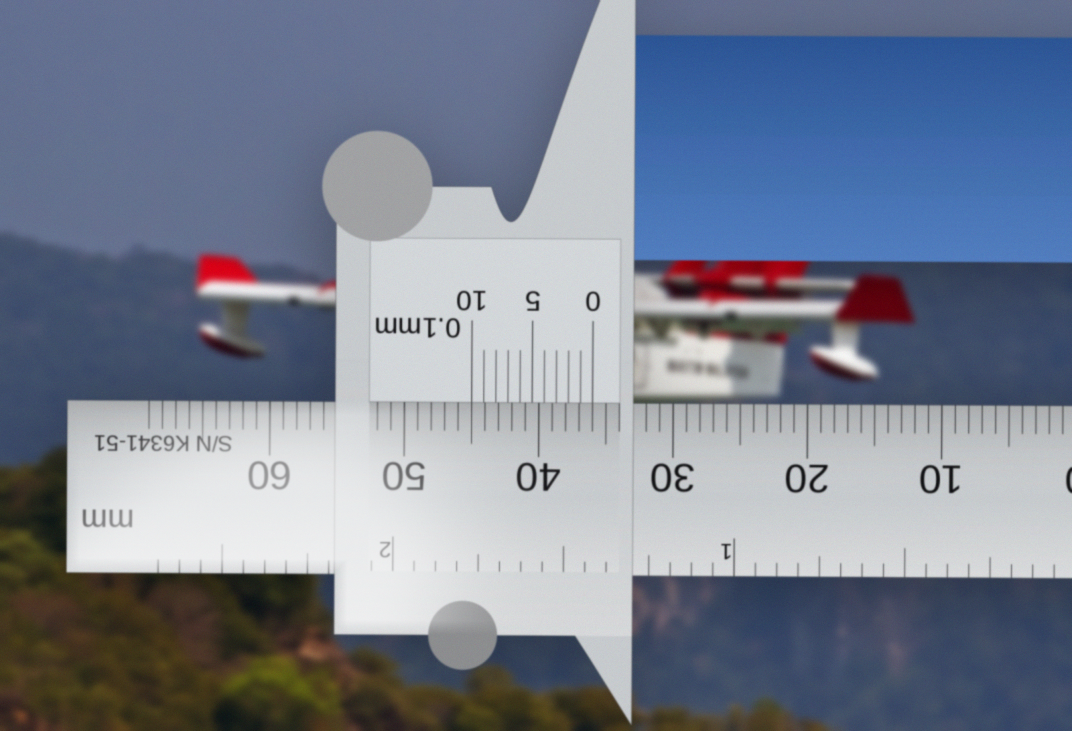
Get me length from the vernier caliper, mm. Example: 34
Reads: 36.0
